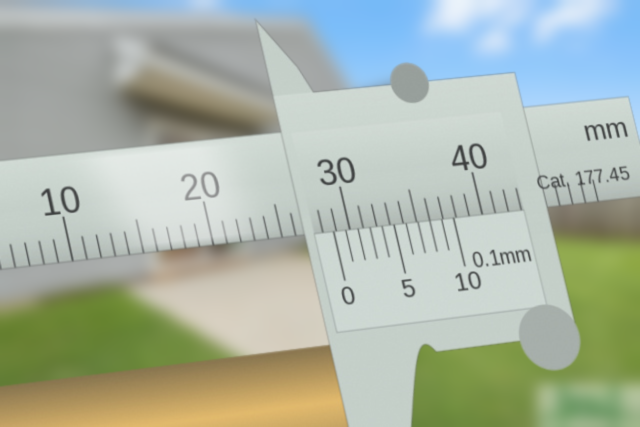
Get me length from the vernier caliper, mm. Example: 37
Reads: 28.8
